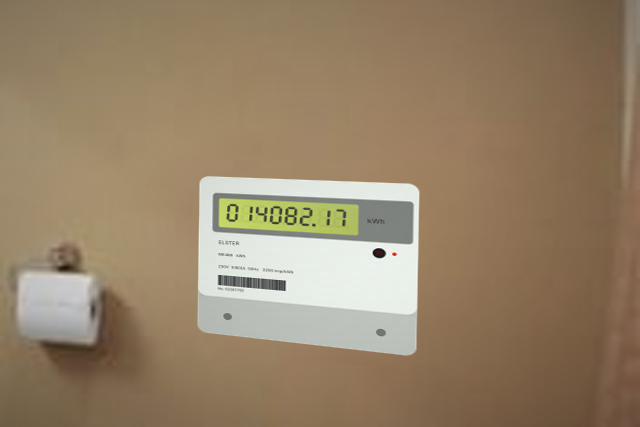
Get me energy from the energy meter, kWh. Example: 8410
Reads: 14082.17
